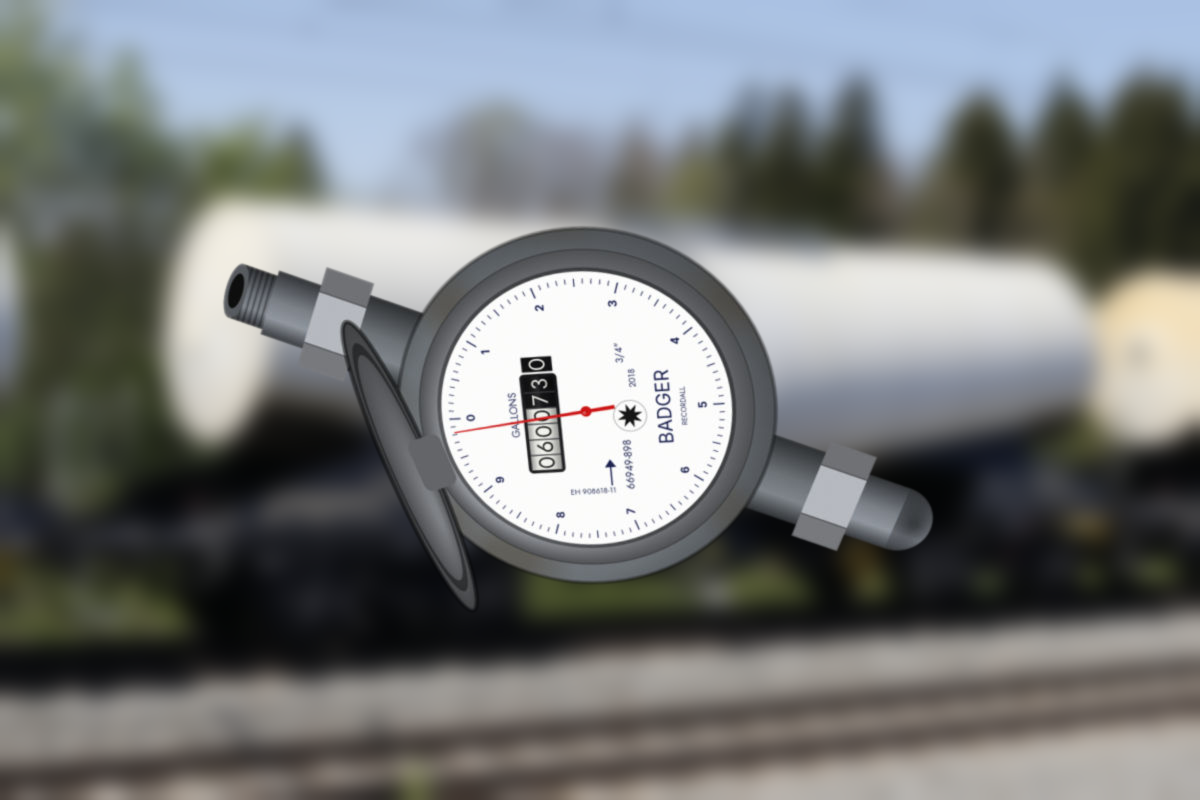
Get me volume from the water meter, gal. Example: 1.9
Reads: 600729.8
